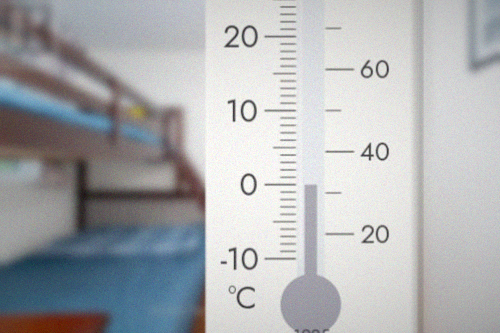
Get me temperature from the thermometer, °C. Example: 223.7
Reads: 0
